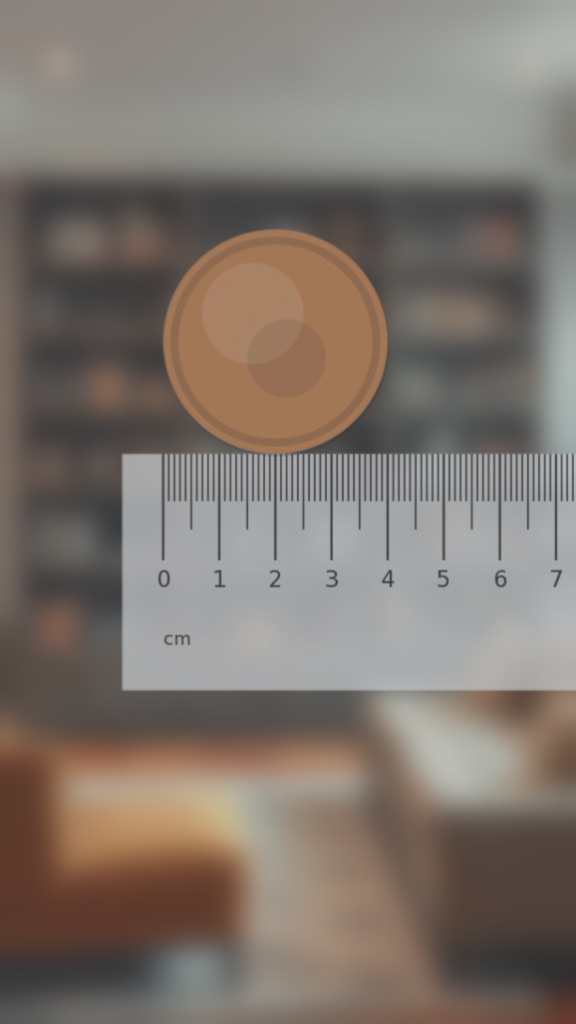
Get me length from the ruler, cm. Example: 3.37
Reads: 4
